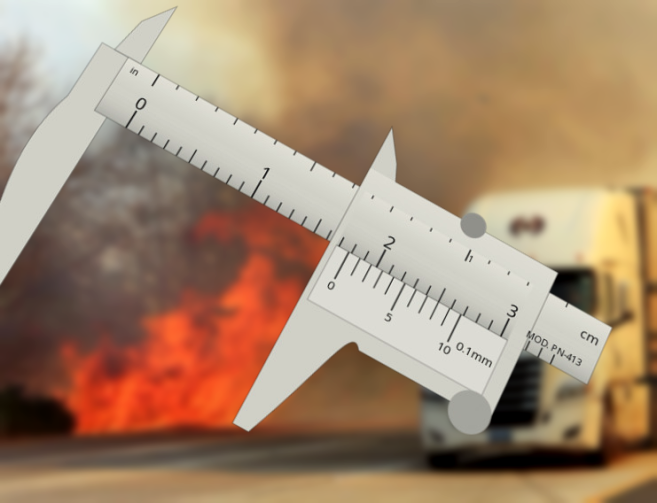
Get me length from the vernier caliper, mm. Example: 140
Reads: 17.8
